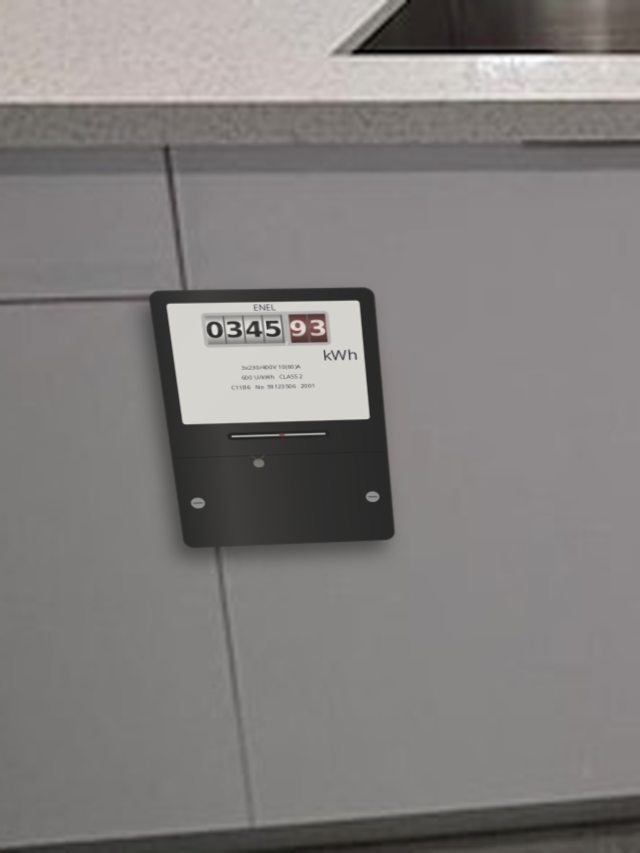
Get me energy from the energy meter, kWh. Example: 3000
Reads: 345.93
